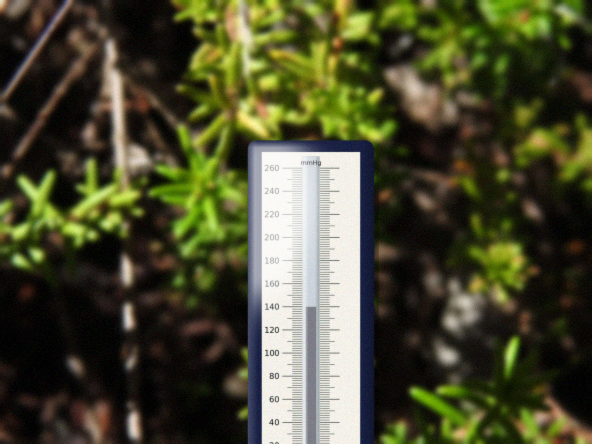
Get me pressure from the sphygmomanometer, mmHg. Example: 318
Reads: 140
